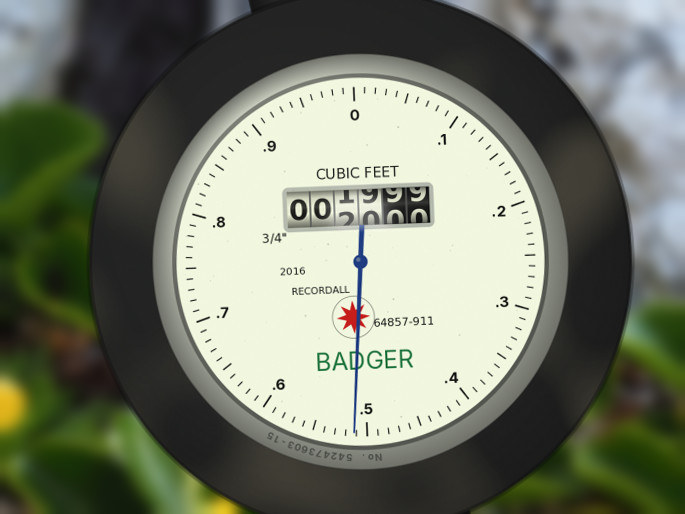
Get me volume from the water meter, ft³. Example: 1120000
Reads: 1999.51
